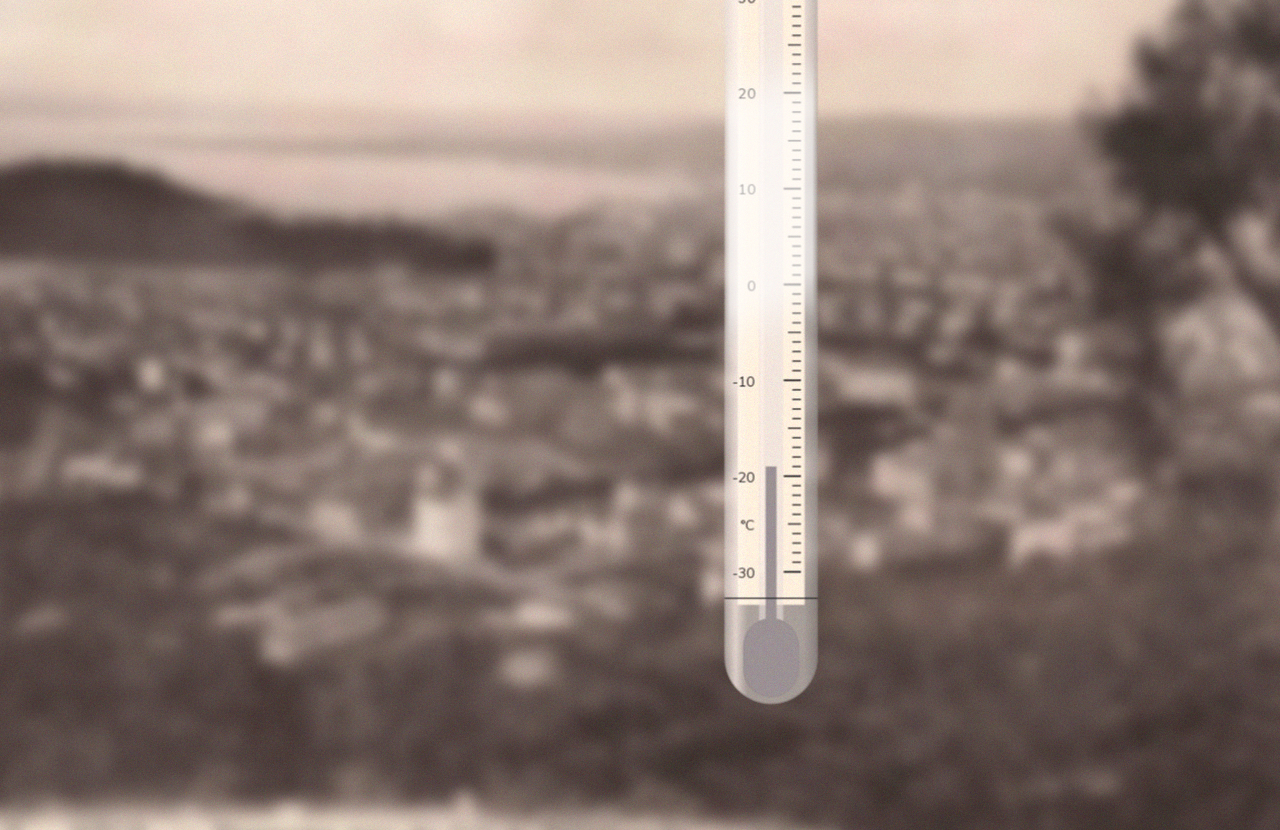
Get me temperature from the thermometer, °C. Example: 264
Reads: -19
